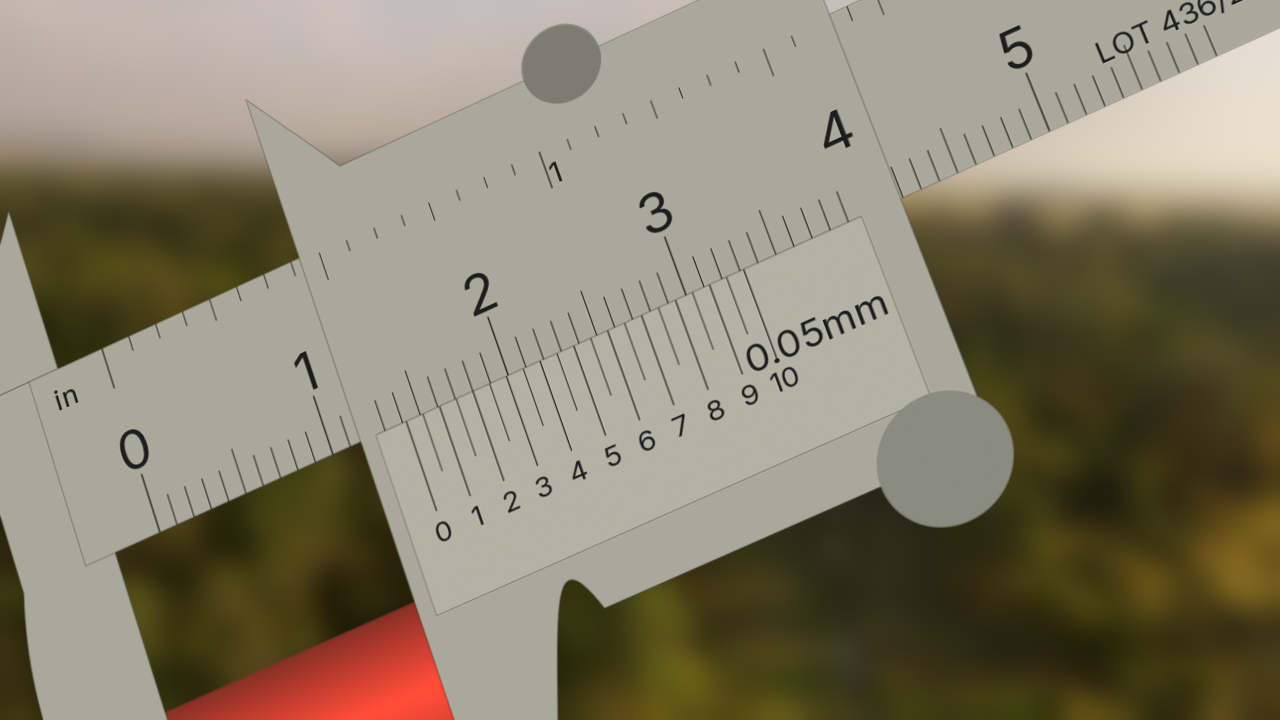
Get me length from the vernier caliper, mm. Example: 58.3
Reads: 14.2
